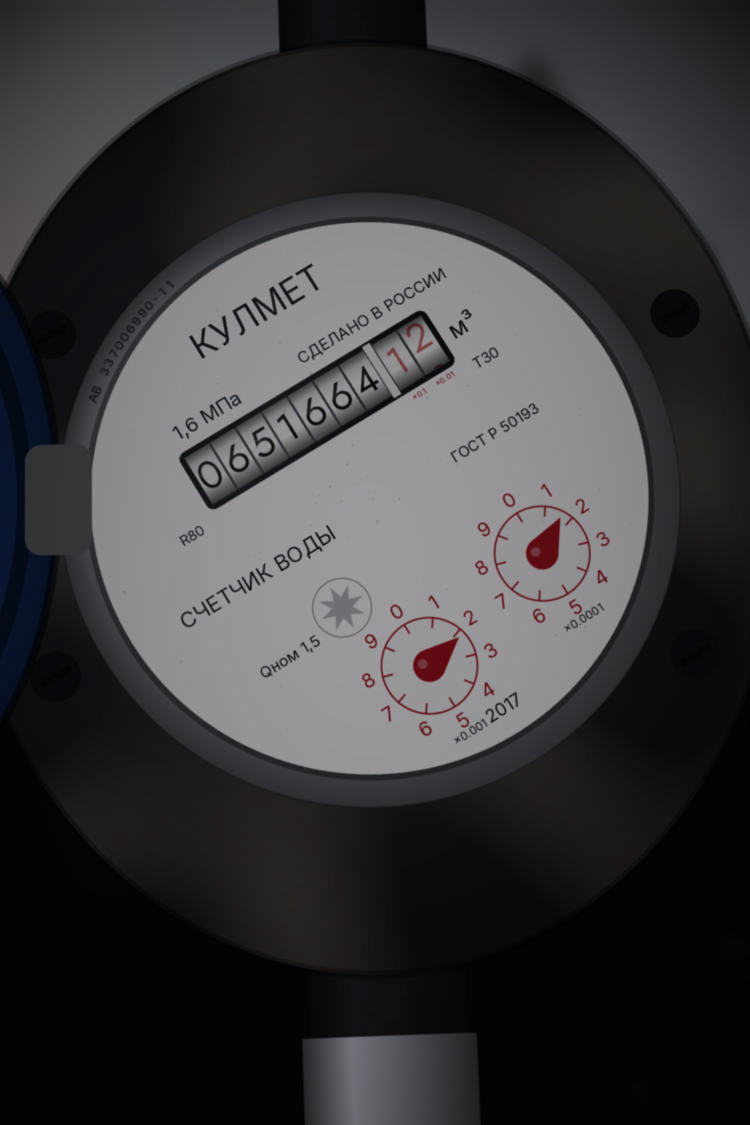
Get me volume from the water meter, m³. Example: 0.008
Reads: 651664.1221
